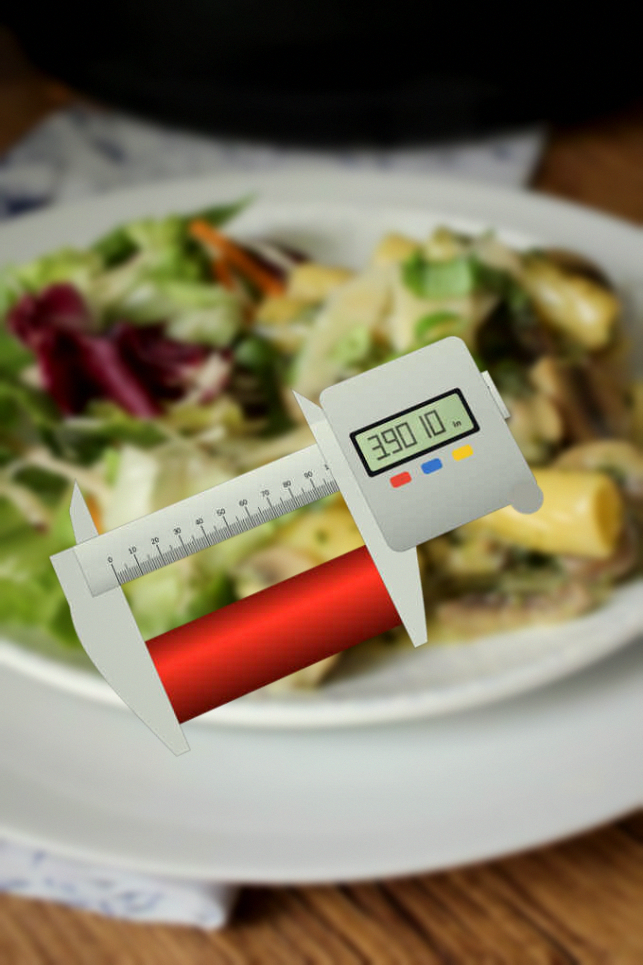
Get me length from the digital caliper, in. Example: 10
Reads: 3.9010
